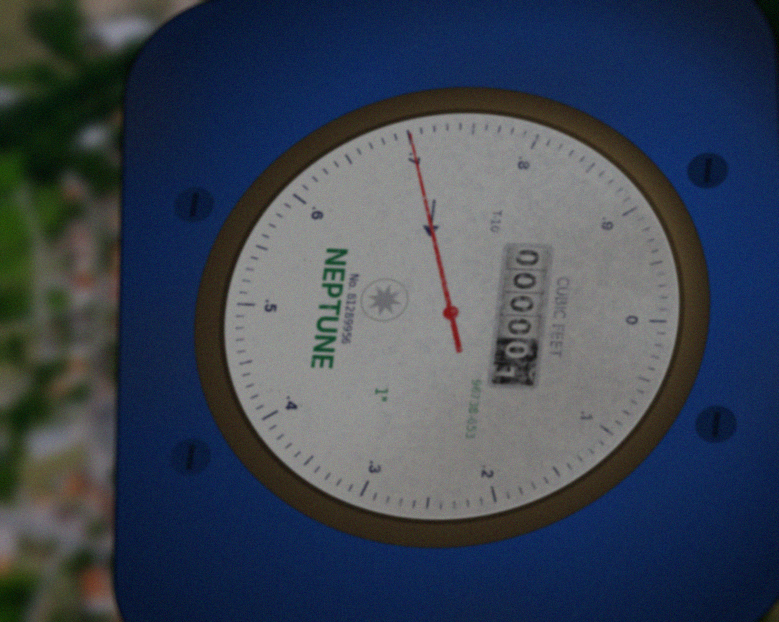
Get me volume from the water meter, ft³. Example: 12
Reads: 0.70
